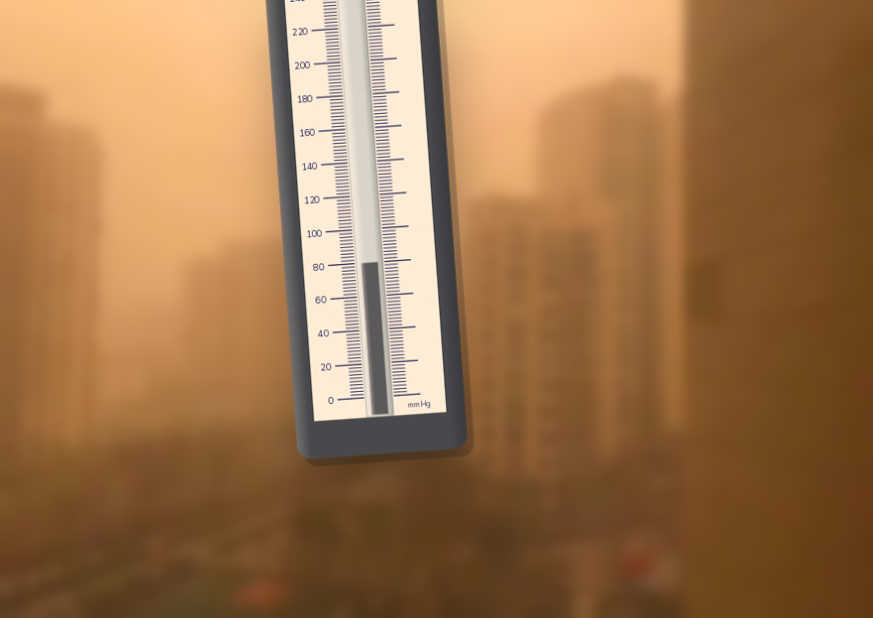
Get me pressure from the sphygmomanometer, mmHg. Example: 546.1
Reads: 80
